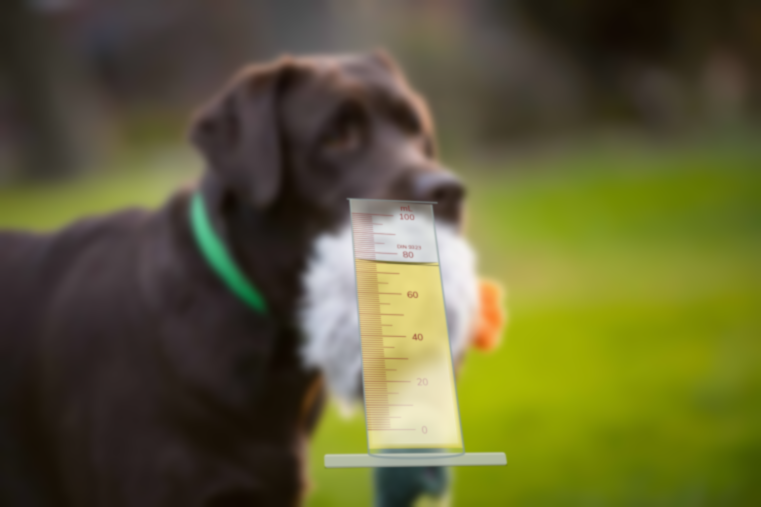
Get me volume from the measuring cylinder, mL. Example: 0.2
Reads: 75
